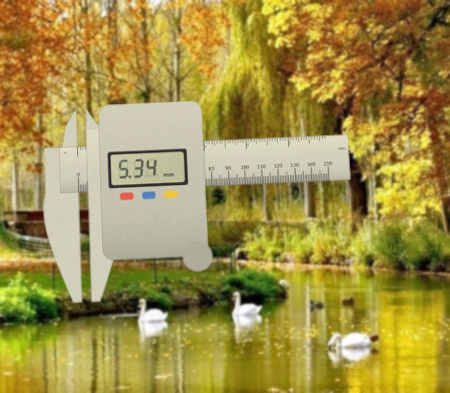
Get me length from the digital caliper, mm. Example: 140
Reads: 5.34
